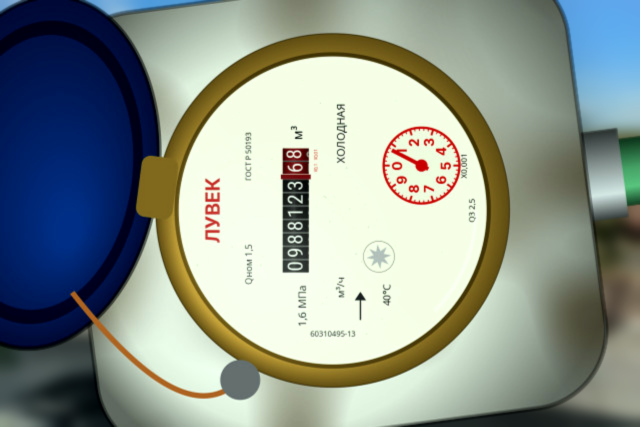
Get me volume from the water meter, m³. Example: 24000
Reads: 988123.680
